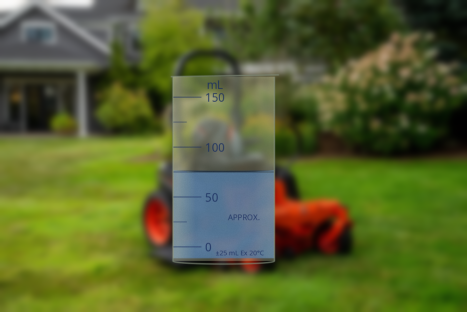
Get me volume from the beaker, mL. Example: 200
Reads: 75
